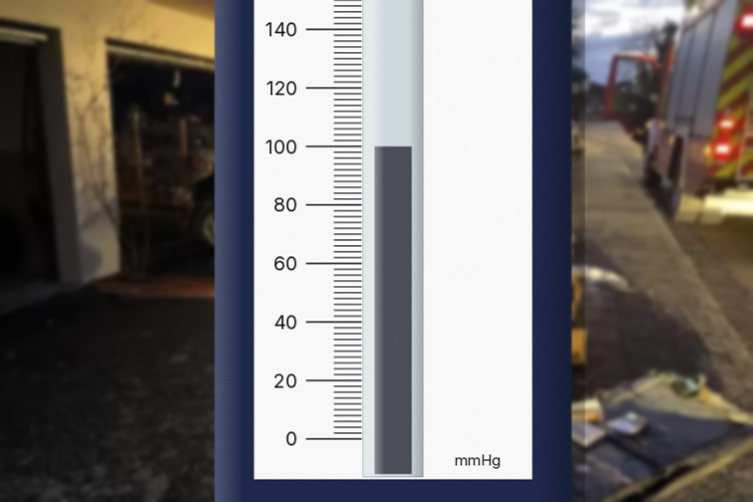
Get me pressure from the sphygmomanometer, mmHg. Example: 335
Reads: 100
